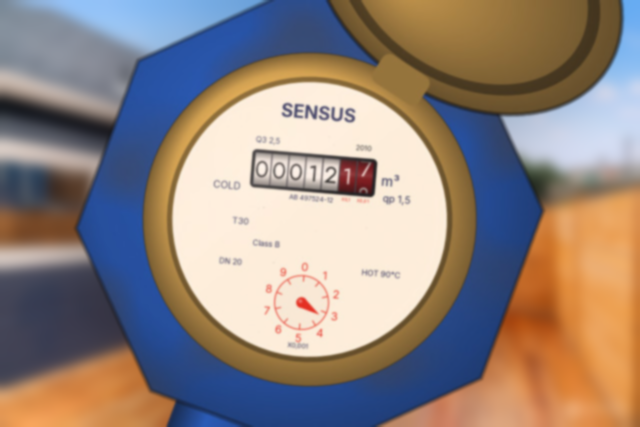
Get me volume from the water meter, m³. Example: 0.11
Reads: 12.173
